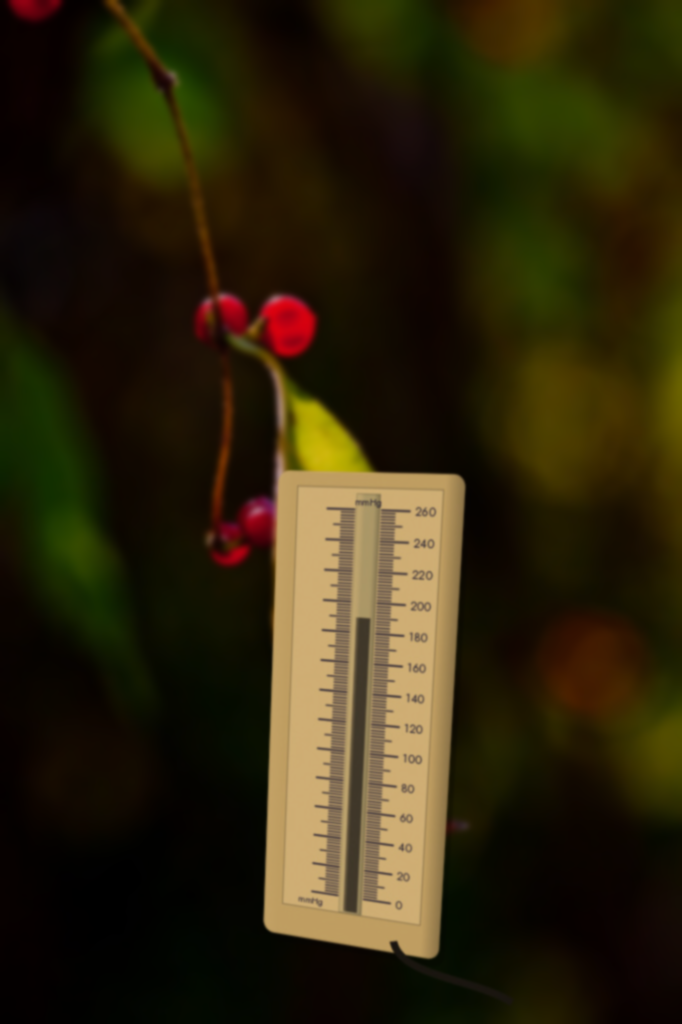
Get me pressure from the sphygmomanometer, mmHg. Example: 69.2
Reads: 190
